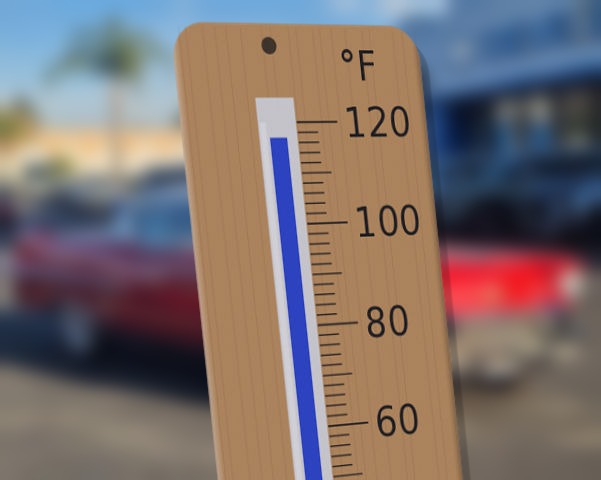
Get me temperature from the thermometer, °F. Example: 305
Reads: 117
